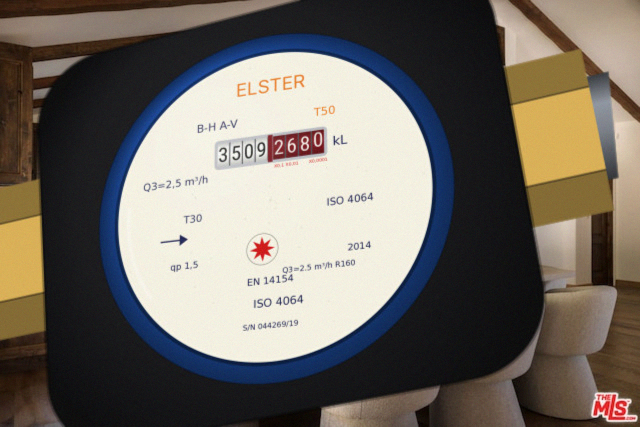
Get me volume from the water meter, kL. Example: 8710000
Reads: 3509.2680
